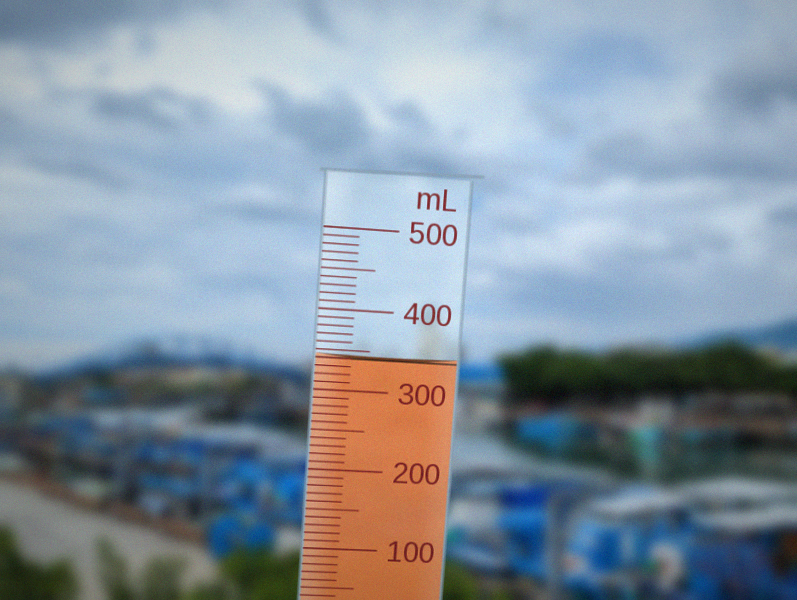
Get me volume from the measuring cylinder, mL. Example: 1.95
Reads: 340
